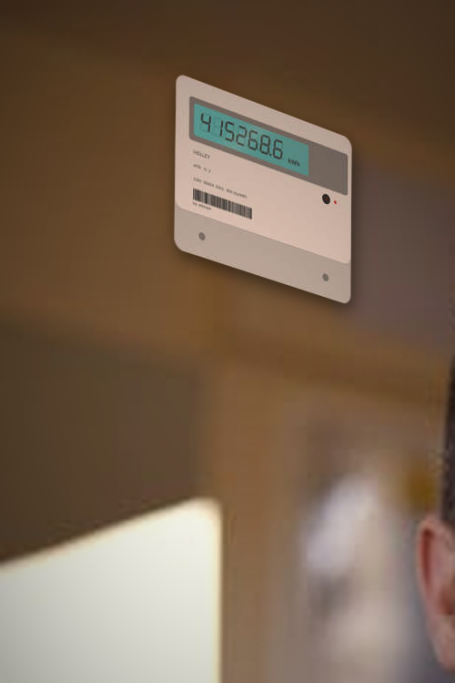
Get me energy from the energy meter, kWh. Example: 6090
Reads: 415268.6
